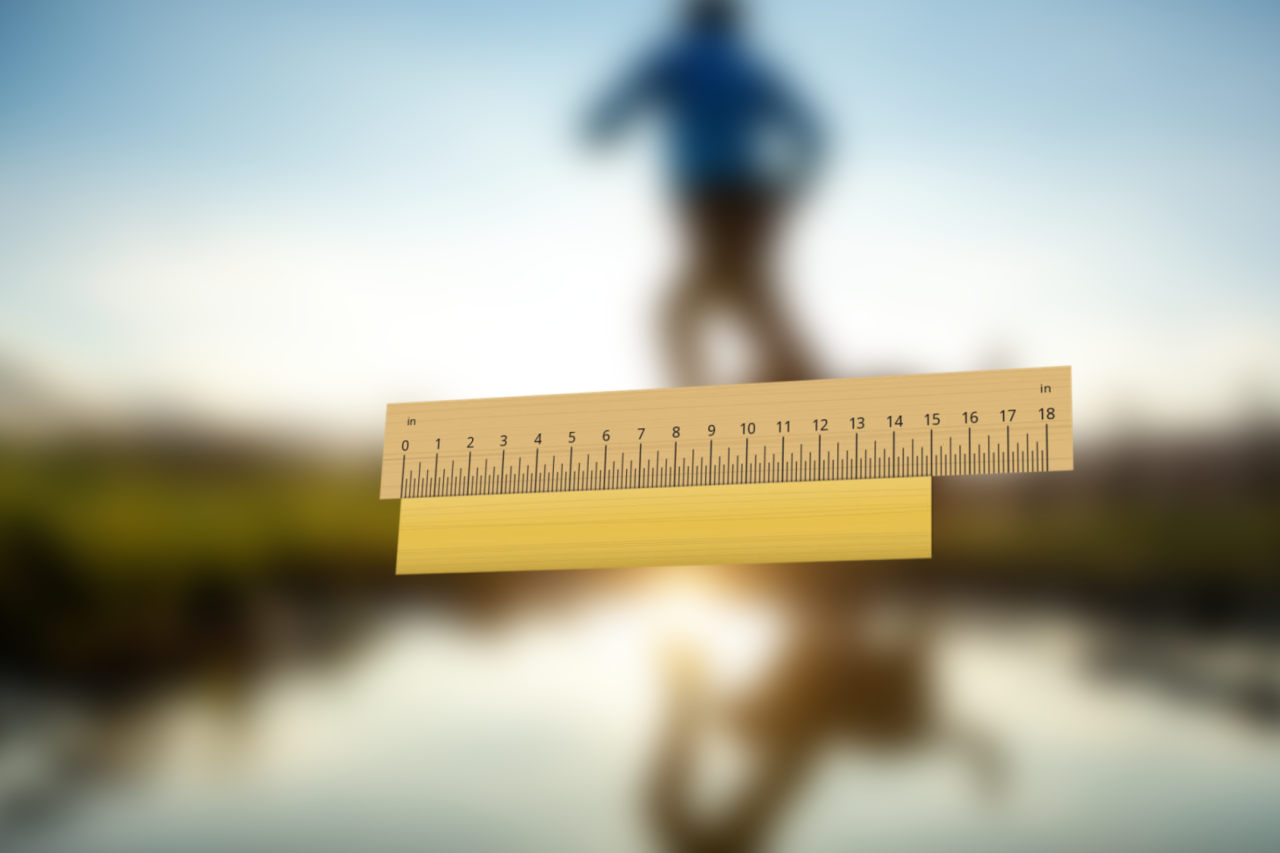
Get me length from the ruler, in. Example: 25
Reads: 15
